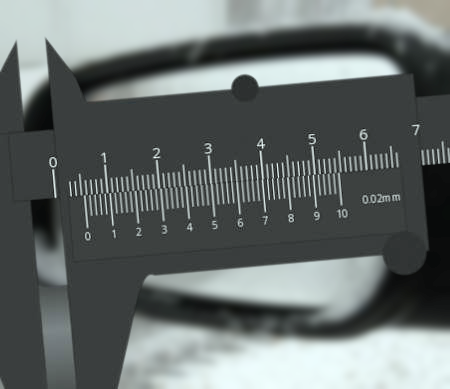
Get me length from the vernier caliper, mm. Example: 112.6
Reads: 5.6
